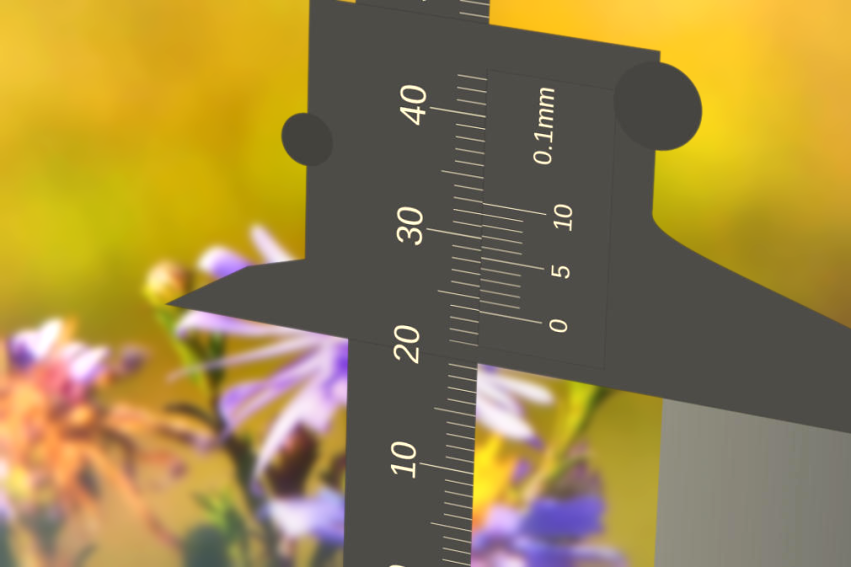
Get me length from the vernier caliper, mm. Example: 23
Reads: 23.9
